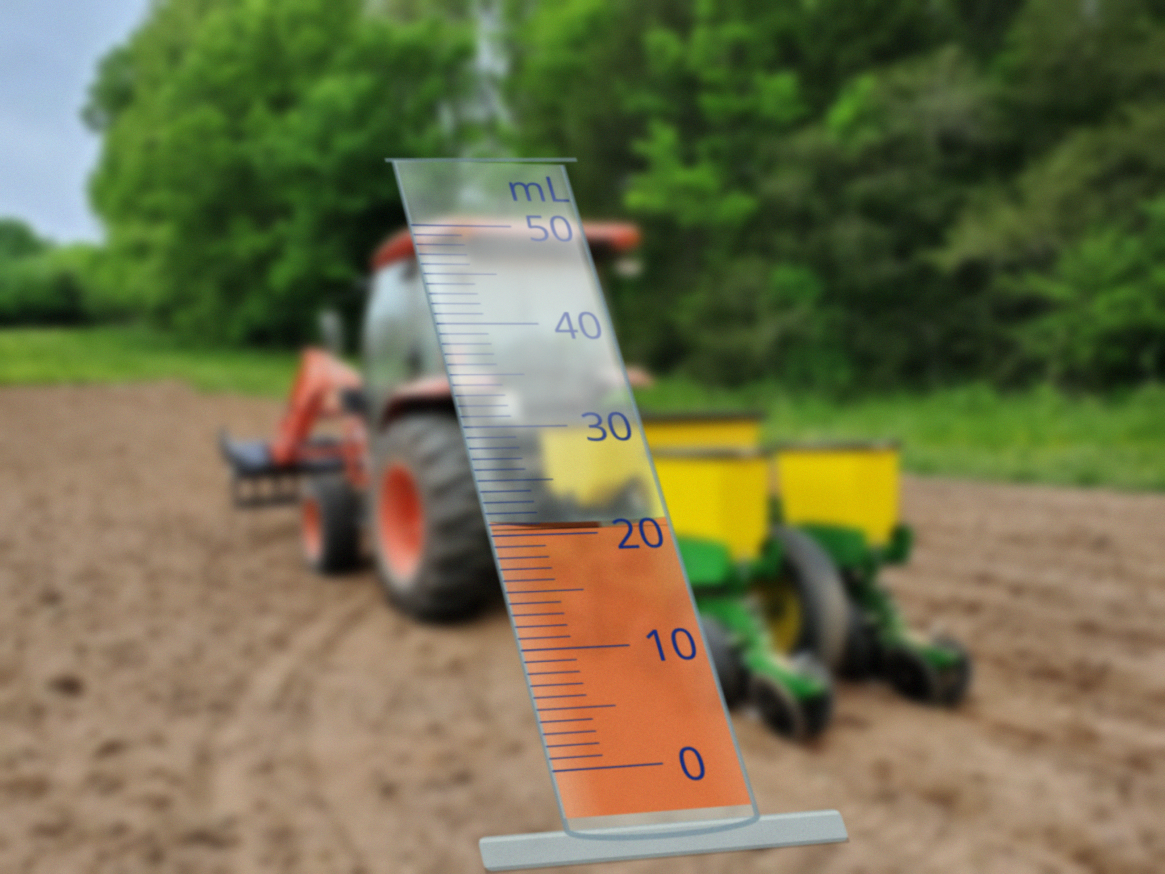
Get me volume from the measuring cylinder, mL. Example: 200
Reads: 20.5
